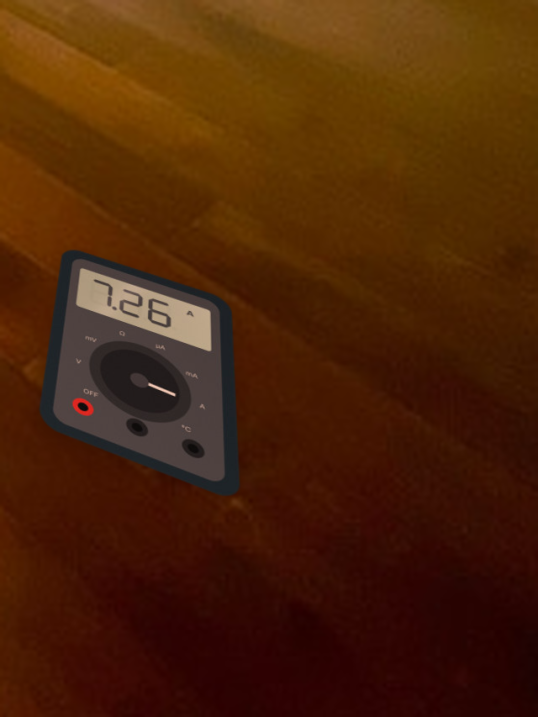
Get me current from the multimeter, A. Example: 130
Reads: 7.26
